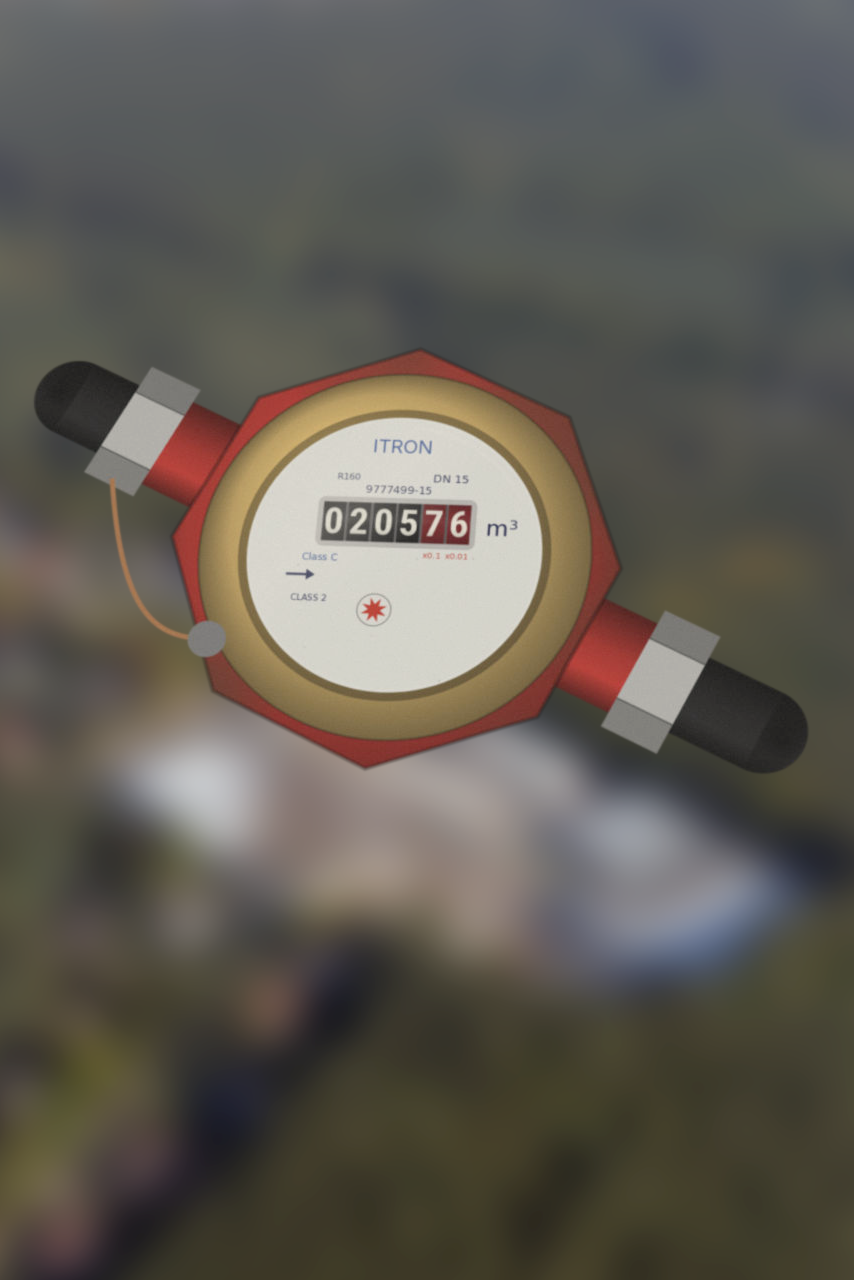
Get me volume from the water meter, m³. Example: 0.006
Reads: 205.76
